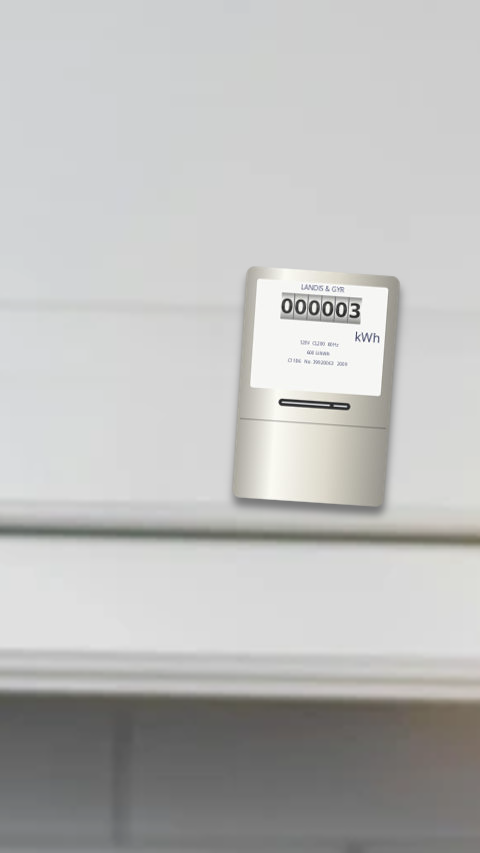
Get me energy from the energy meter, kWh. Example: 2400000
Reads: 3
